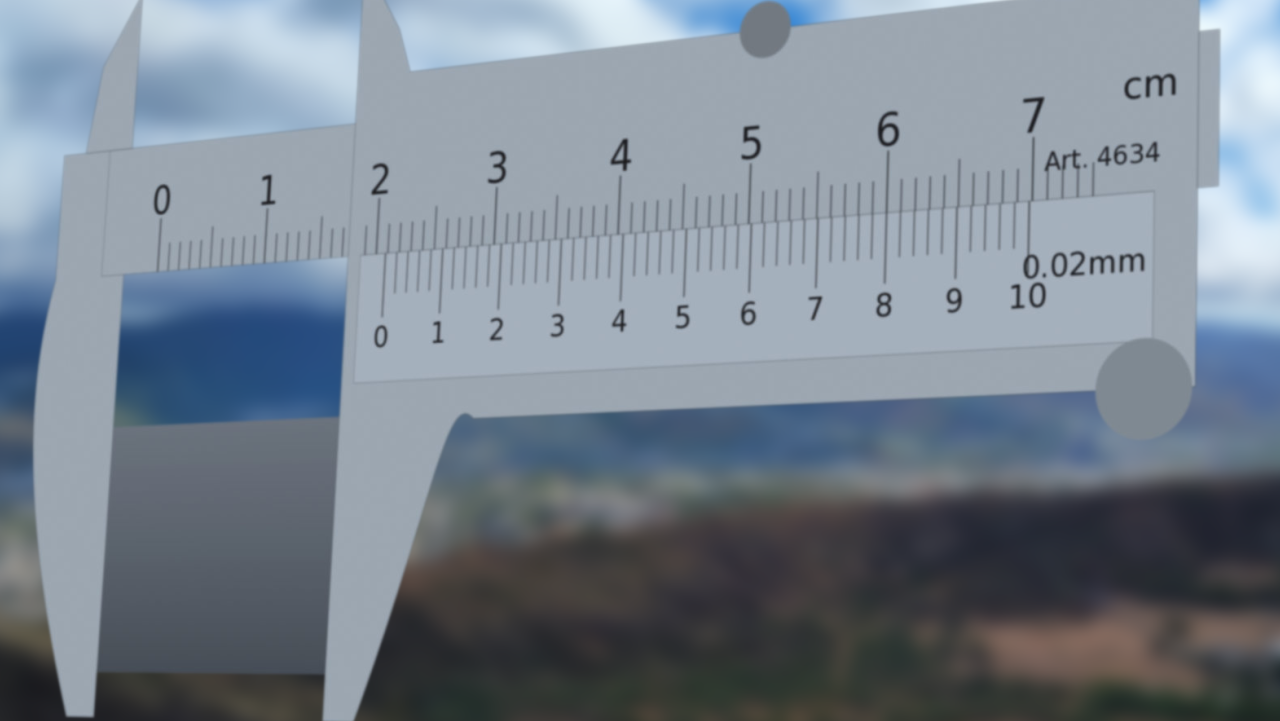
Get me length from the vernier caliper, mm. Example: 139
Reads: 20.8
